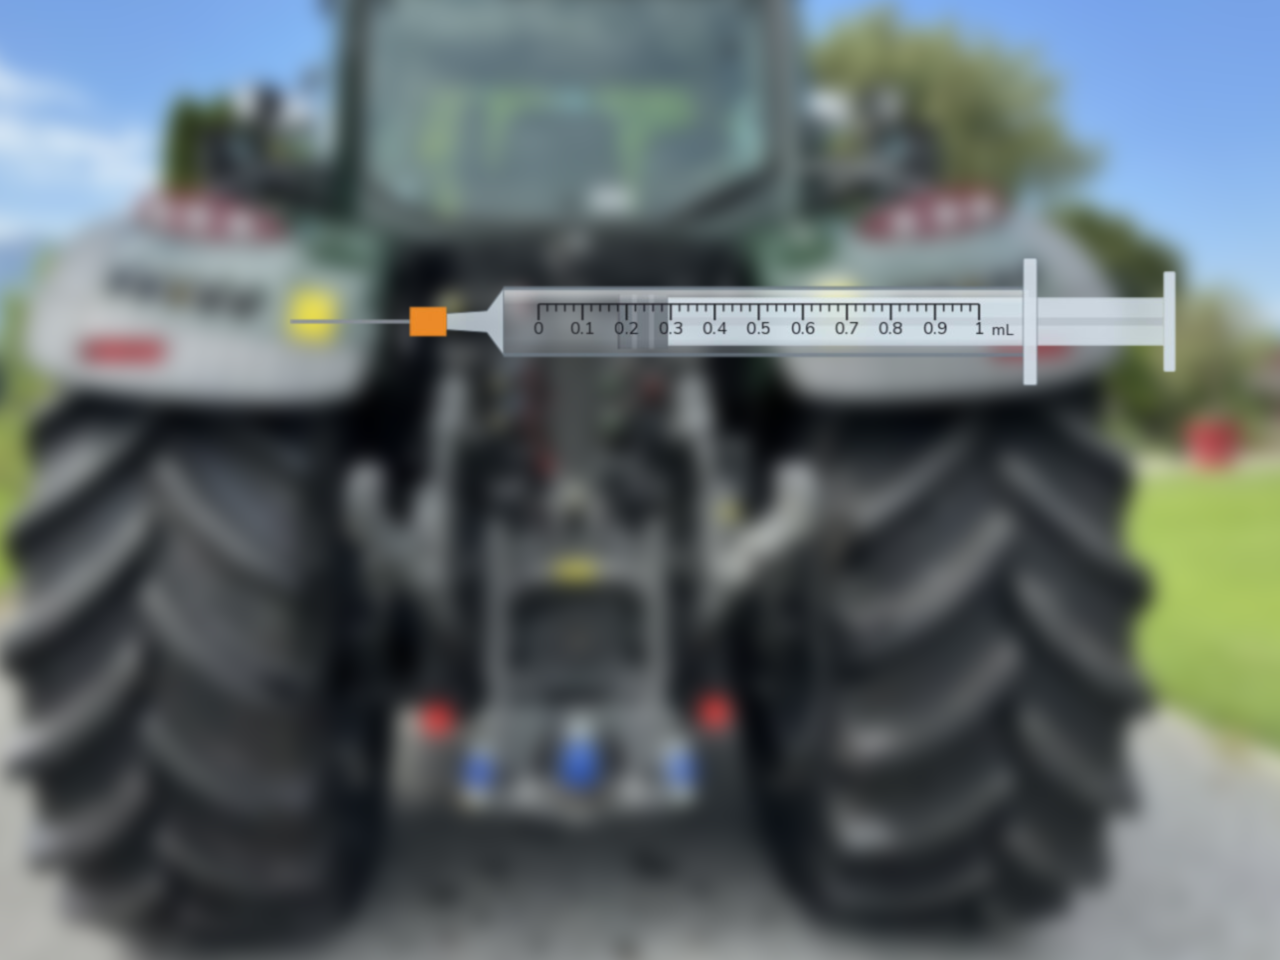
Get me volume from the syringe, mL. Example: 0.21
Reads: 0.18
